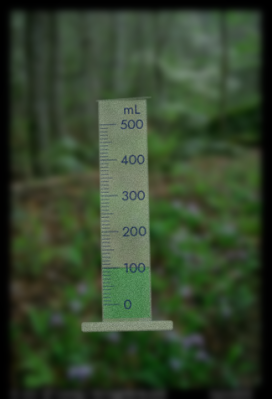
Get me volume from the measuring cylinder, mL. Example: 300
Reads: 100
